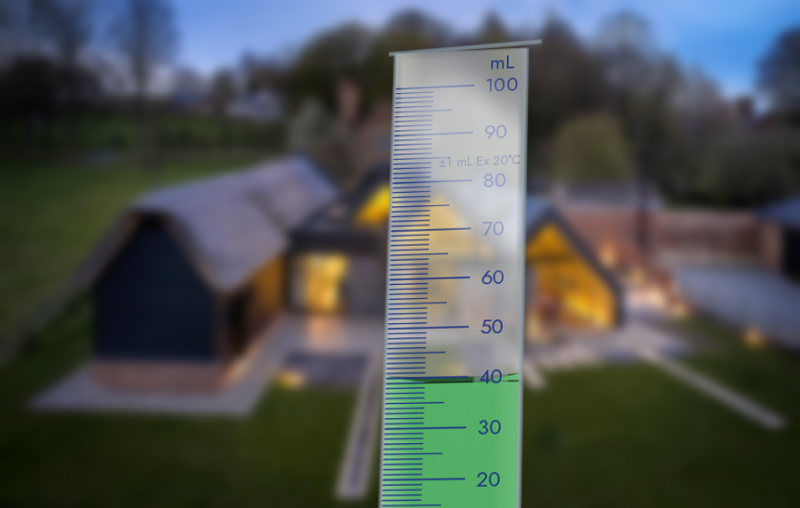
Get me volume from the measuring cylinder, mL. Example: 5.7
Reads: 39
